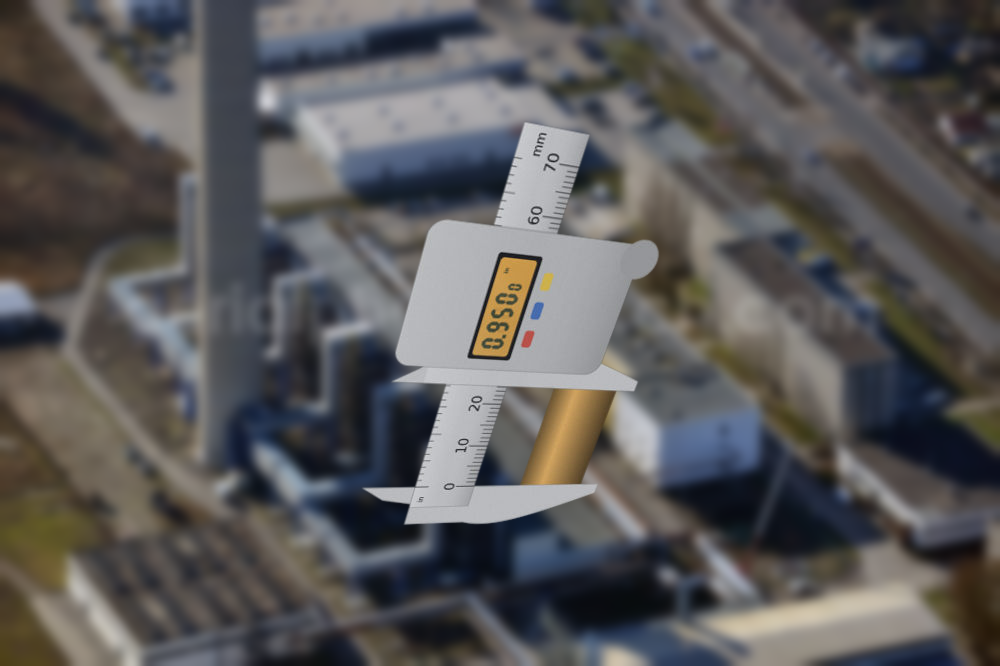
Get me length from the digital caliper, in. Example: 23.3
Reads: 0.9500
